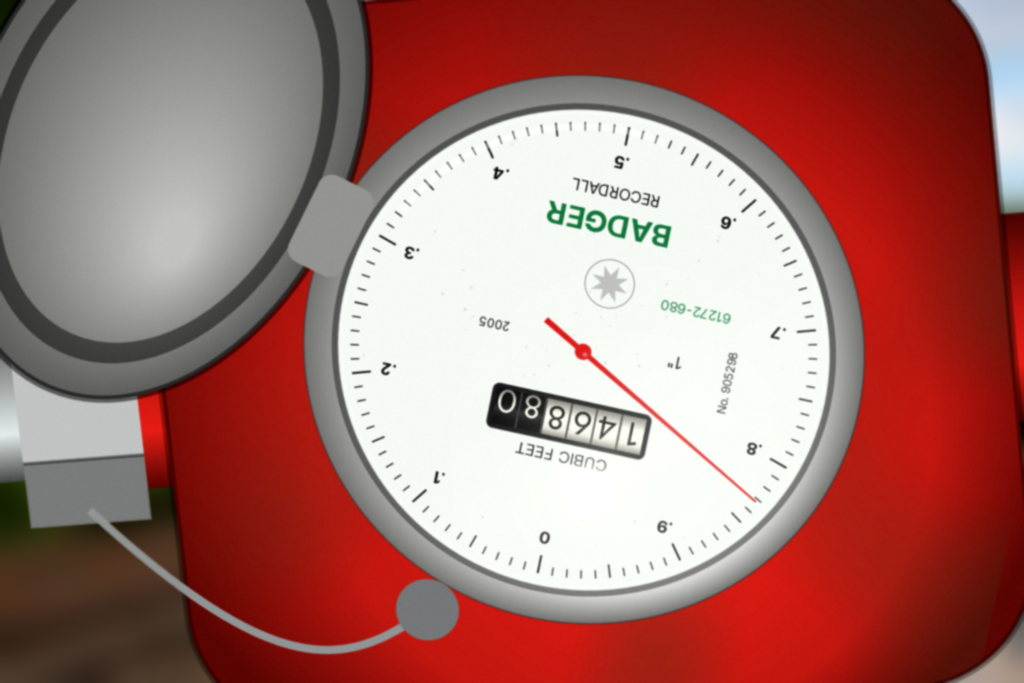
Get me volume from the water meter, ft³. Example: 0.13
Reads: 146879.83
